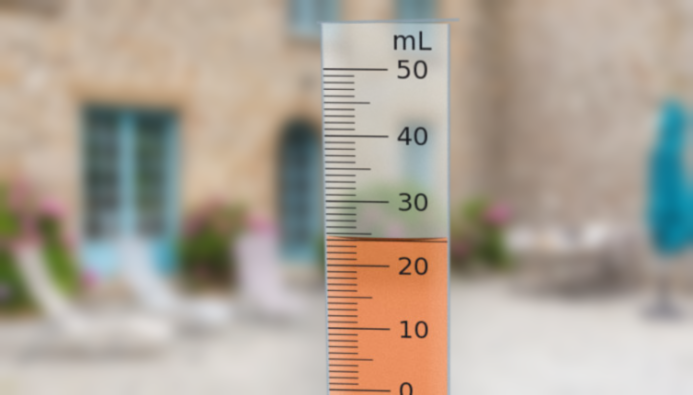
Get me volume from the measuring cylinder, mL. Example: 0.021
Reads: 24
